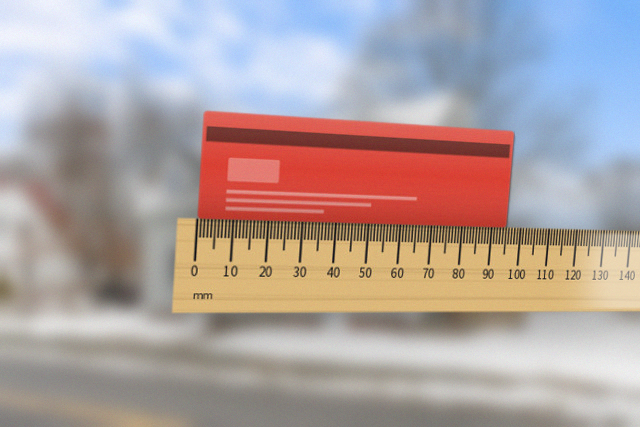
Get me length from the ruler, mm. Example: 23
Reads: 95
